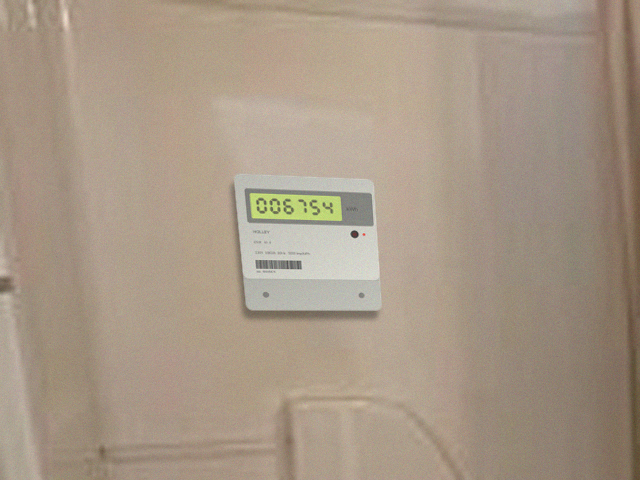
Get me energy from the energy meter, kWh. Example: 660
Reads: 6754
